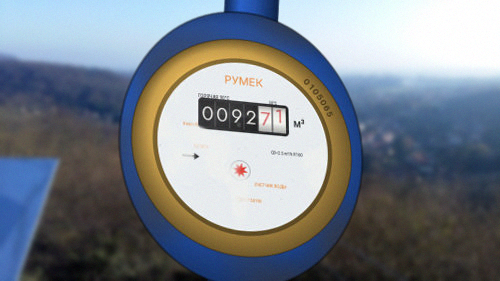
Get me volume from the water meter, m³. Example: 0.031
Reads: 92.71
